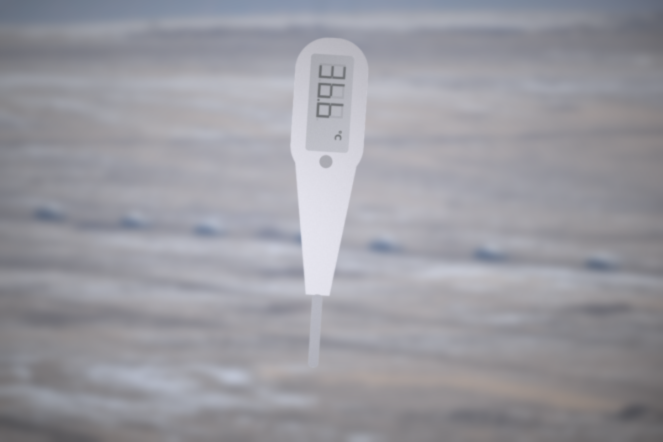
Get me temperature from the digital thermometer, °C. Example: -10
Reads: 36.6
